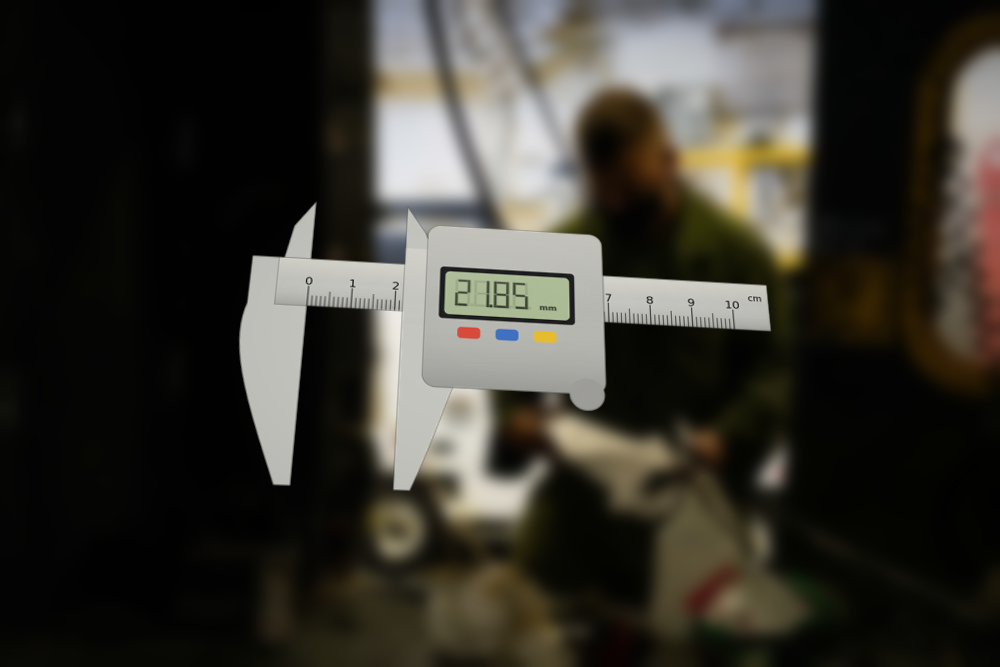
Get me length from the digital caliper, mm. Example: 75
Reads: 21.85
